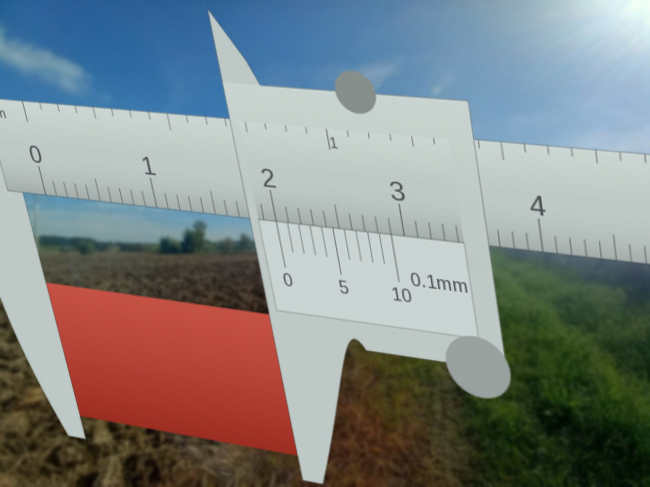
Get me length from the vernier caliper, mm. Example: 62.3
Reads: 20.0
